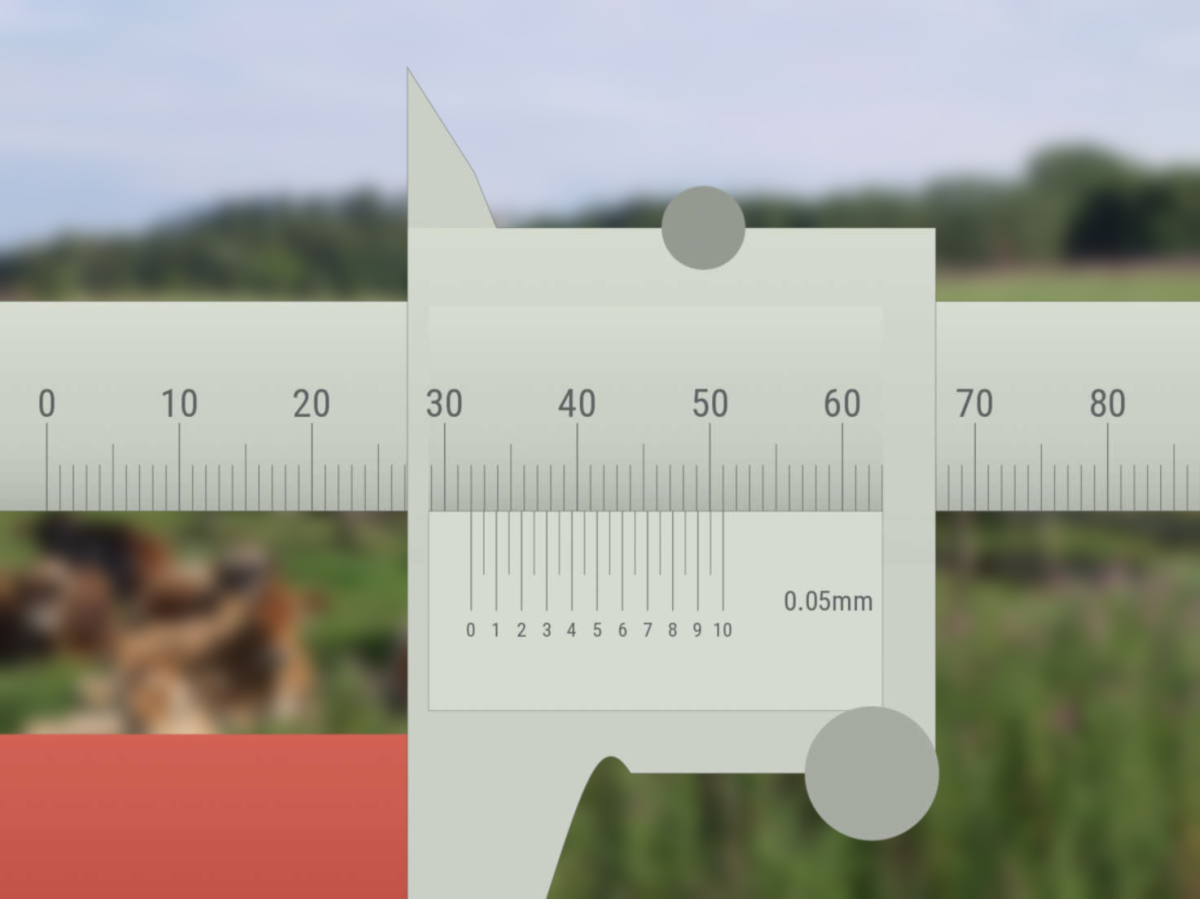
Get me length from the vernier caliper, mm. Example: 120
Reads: 32.0
